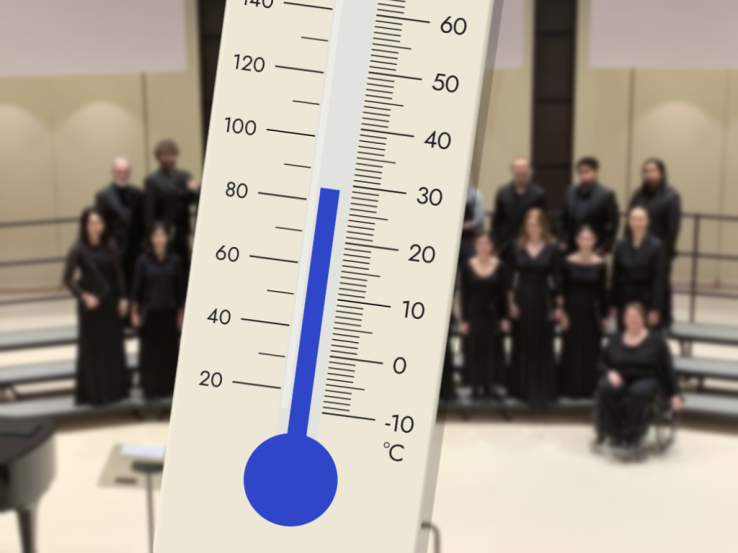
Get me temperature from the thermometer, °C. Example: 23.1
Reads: 29
